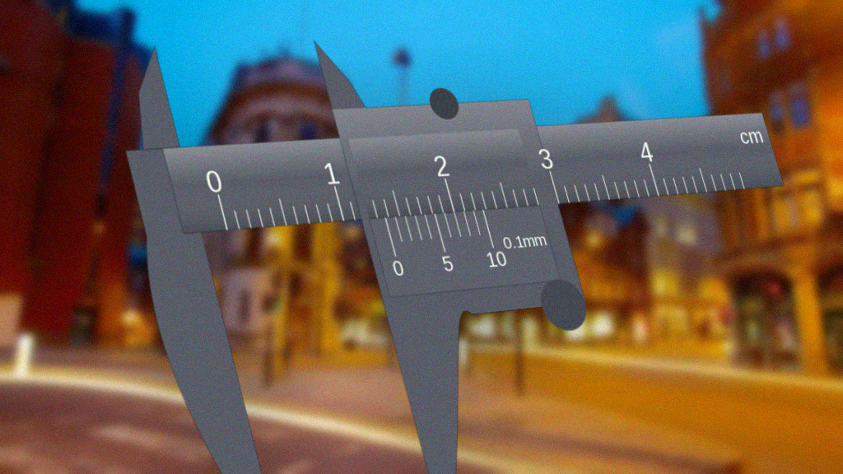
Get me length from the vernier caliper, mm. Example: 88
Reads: 13.7
